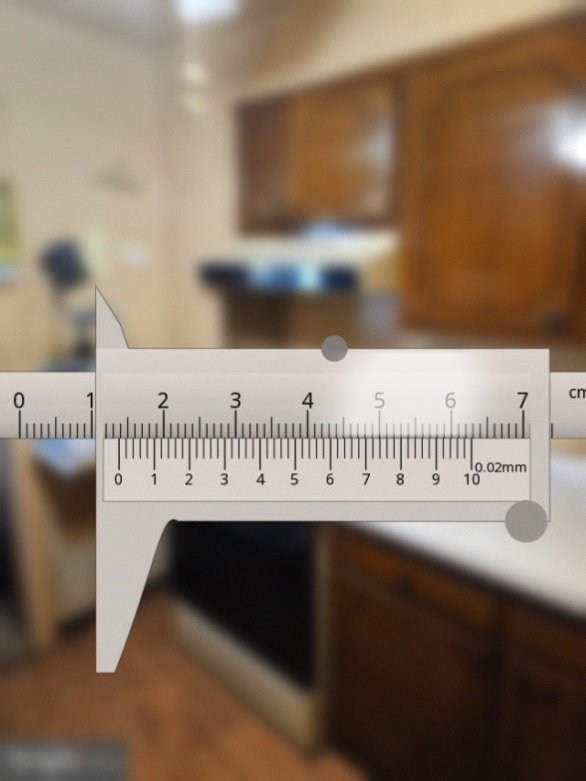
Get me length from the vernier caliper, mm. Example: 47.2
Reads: 13.8
